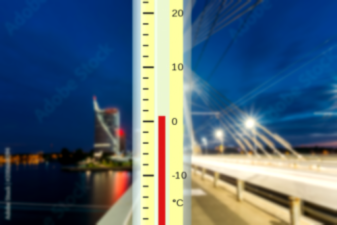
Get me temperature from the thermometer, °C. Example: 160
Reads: 1
